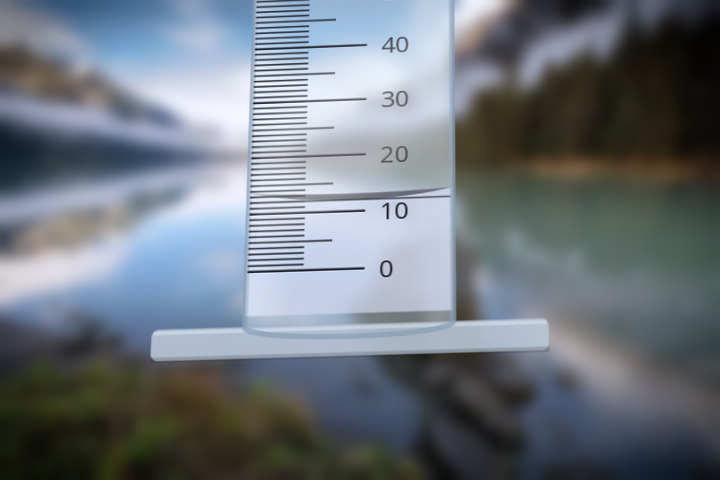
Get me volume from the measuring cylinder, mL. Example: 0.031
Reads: 12
